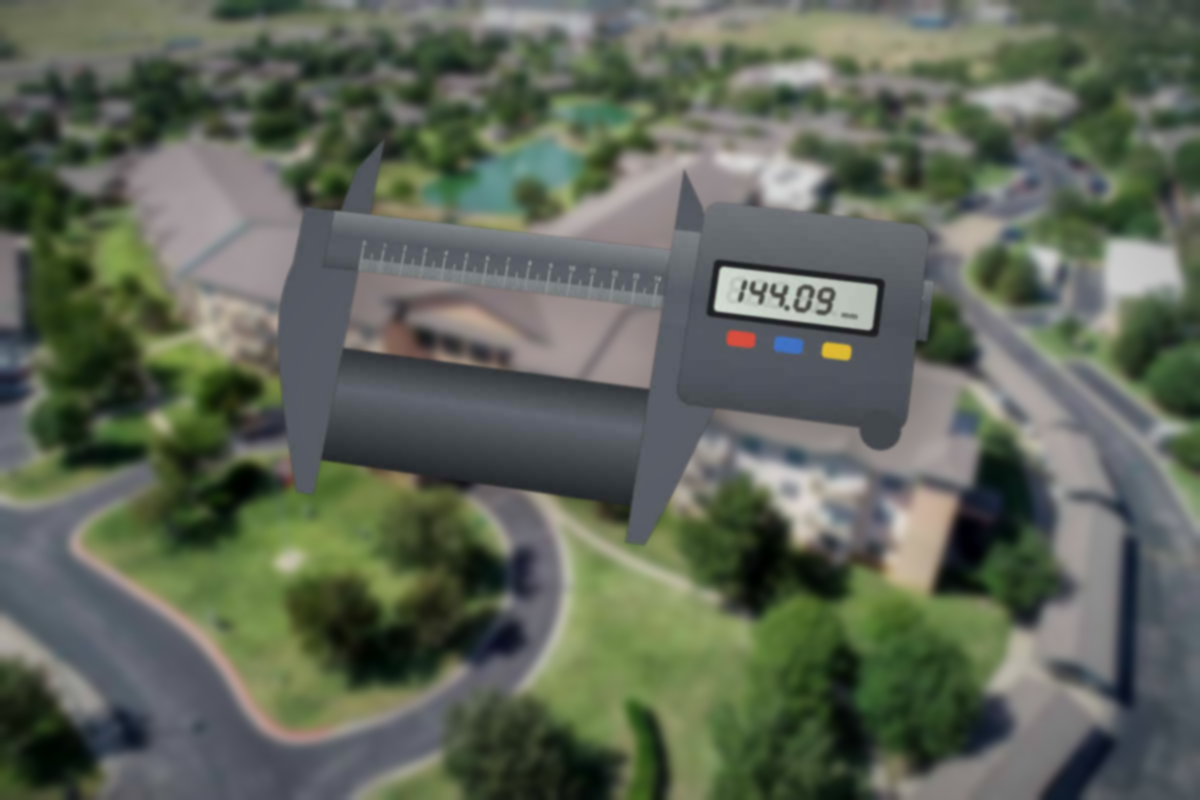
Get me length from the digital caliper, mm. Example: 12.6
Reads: 144.09
